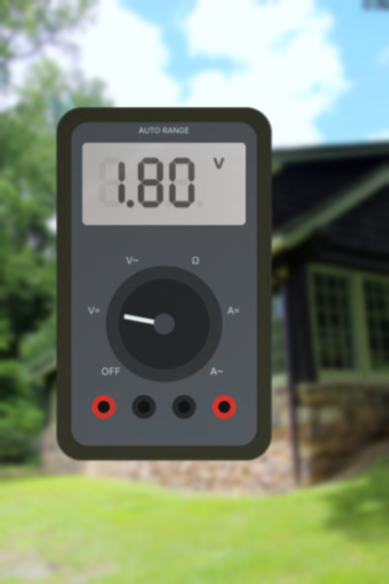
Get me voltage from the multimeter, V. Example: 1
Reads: 1.80
